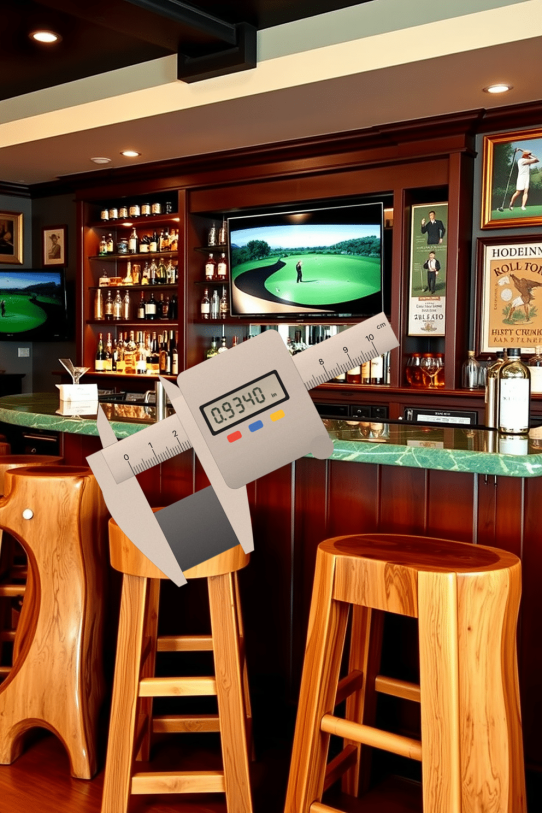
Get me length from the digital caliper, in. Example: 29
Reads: 0.9340
